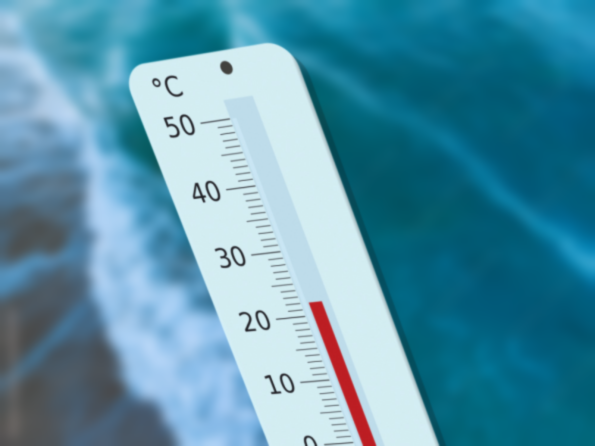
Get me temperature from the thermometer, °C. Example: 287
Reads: 22
